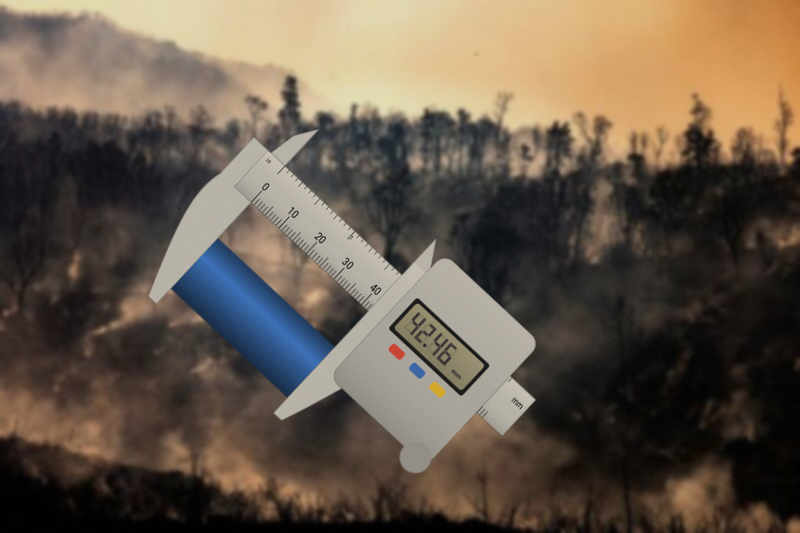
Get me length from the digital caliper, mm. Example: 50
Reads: 42.46
